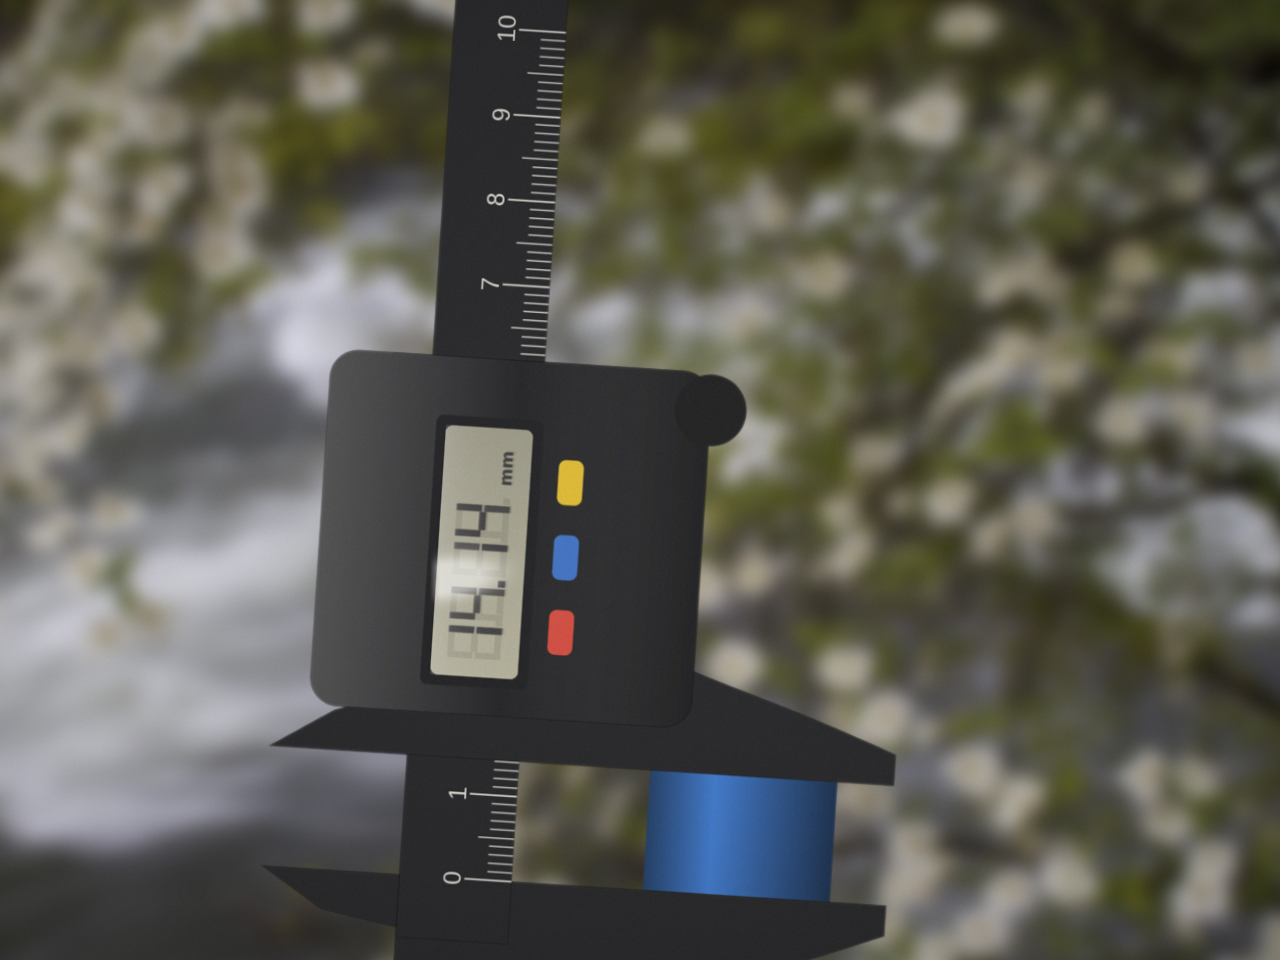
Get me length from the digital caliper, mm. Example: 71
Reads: 14.14
